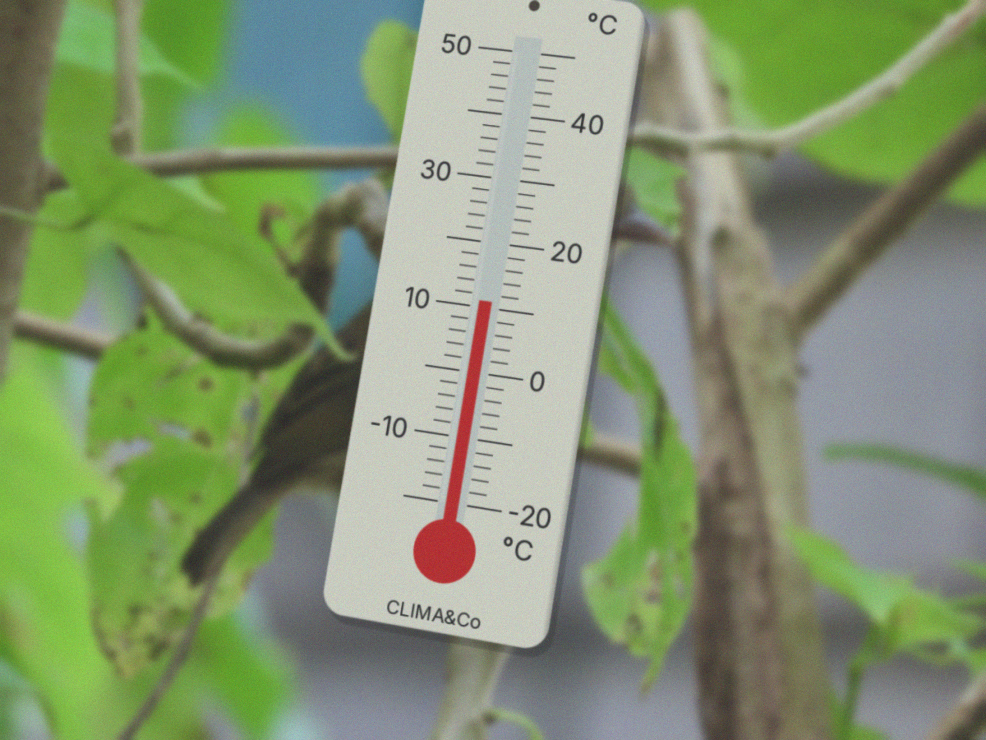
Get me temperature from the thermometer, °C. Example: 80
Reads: 11
